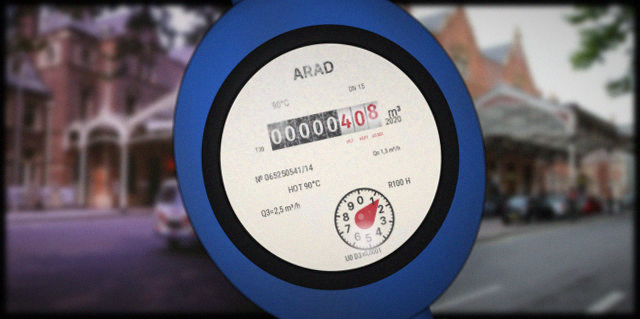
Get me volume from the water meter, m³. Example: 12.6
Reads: 0.4081
